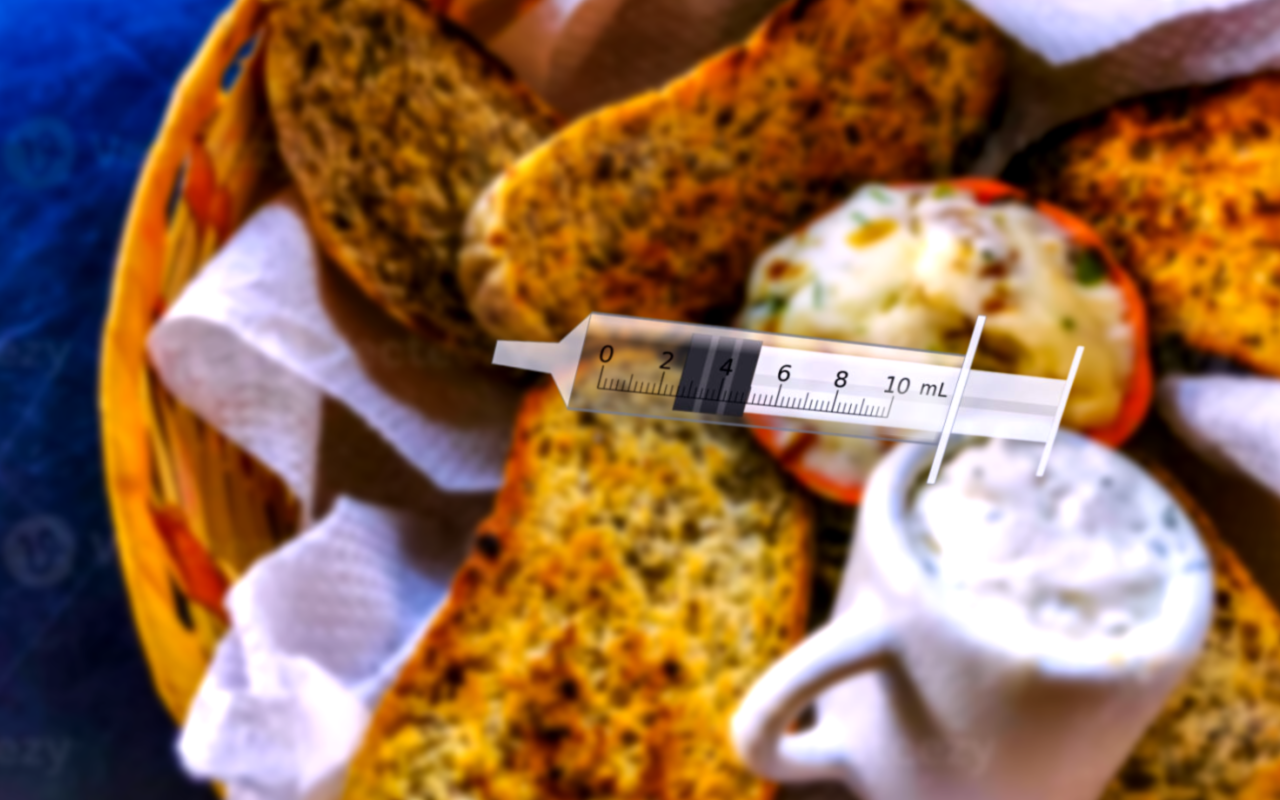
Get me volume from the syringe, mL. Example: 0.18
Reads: 2.6
